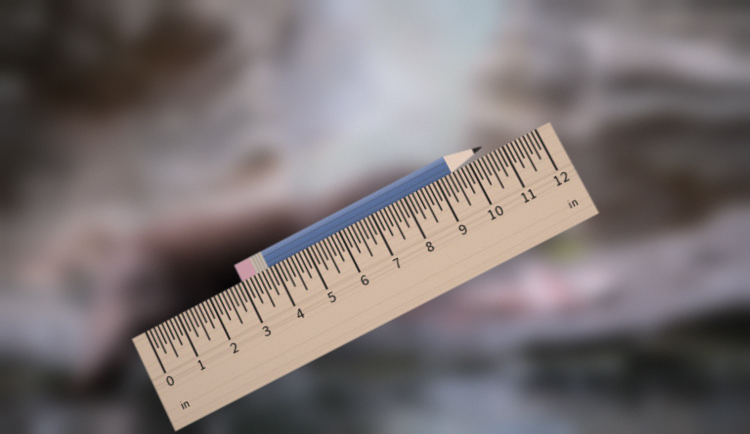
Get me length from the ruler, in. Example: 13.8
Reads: 7.5
